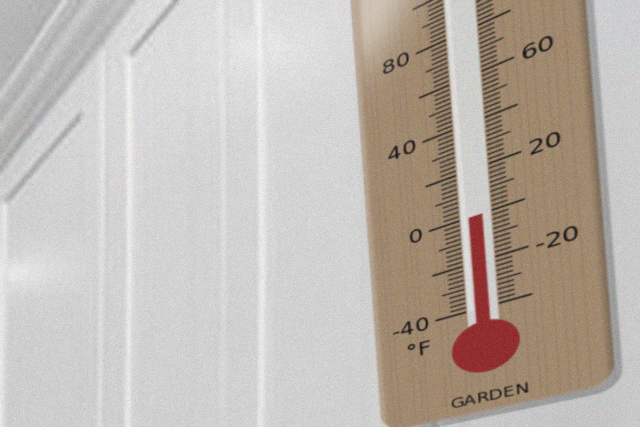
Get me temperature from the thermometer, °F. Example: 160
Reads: 0
